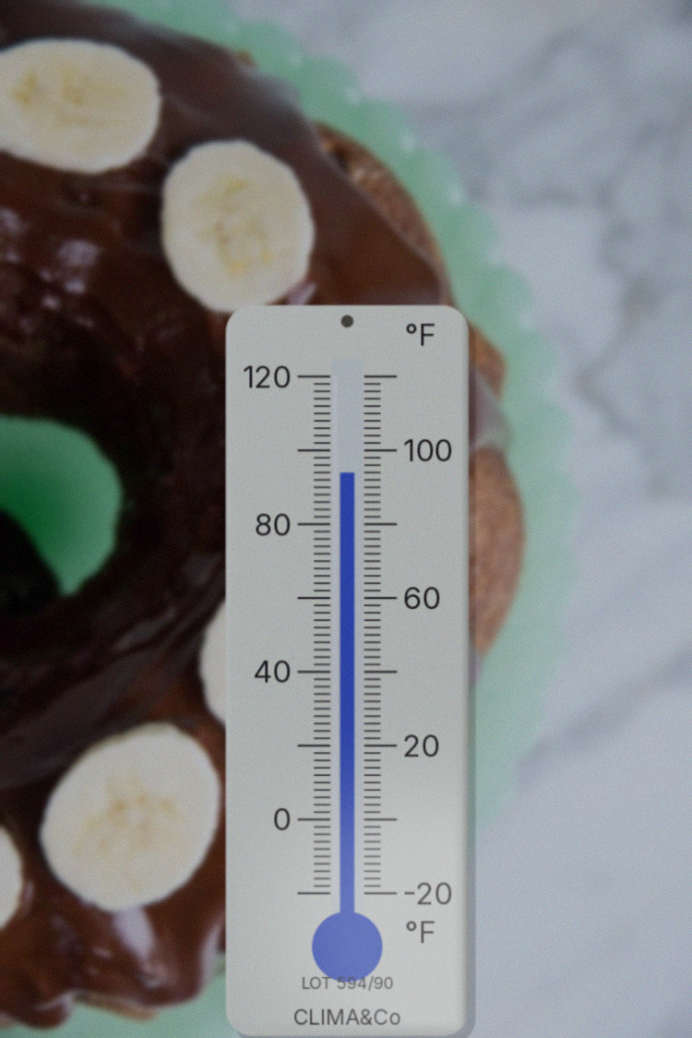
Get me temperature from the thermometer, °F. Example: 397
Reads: 94
